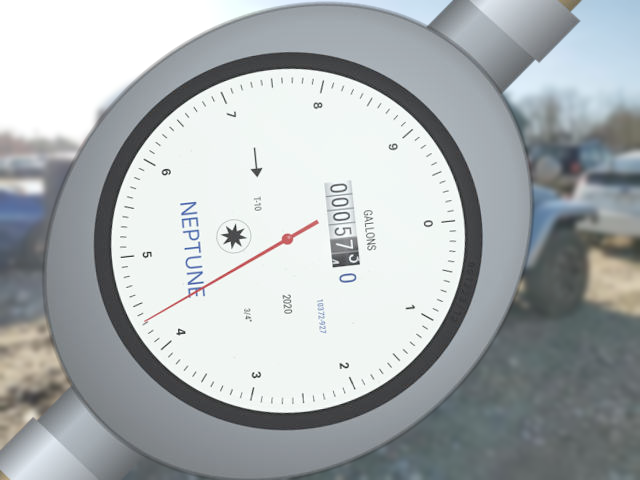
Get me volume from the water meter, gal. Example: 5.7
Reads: 5734.3
